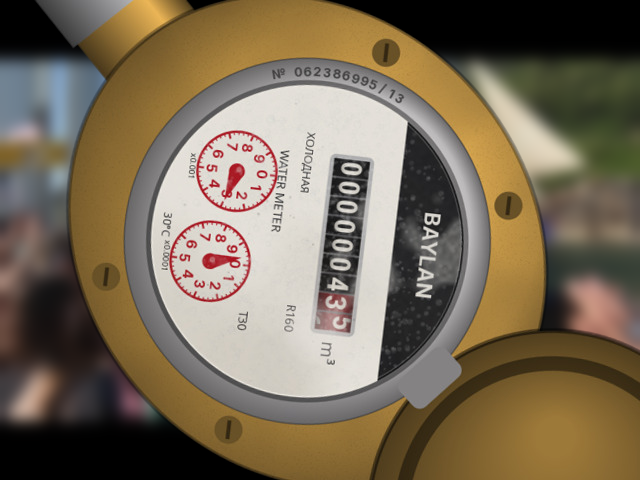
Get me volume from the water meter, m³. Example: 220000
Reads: 4.3529
